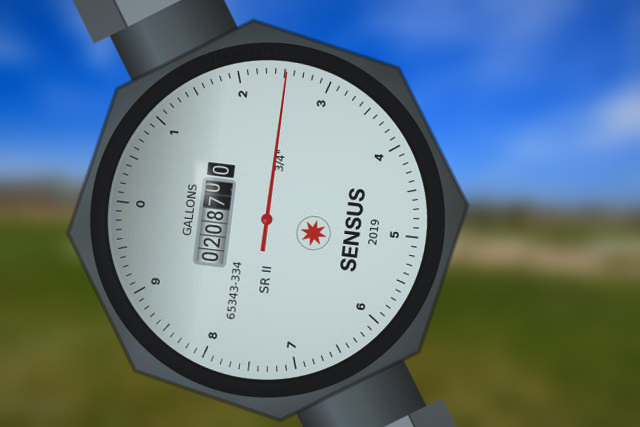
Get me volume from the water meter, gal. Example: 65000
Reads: 208702.5
